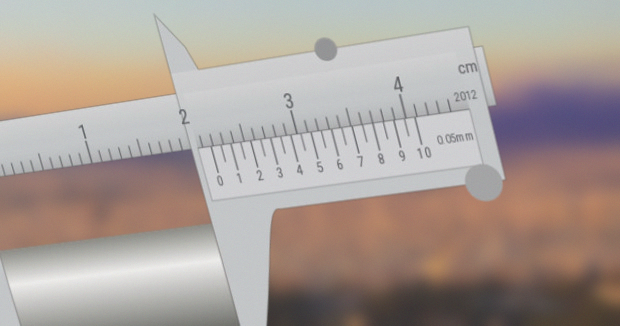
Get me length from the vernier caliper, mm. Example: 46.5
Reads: 21.8
